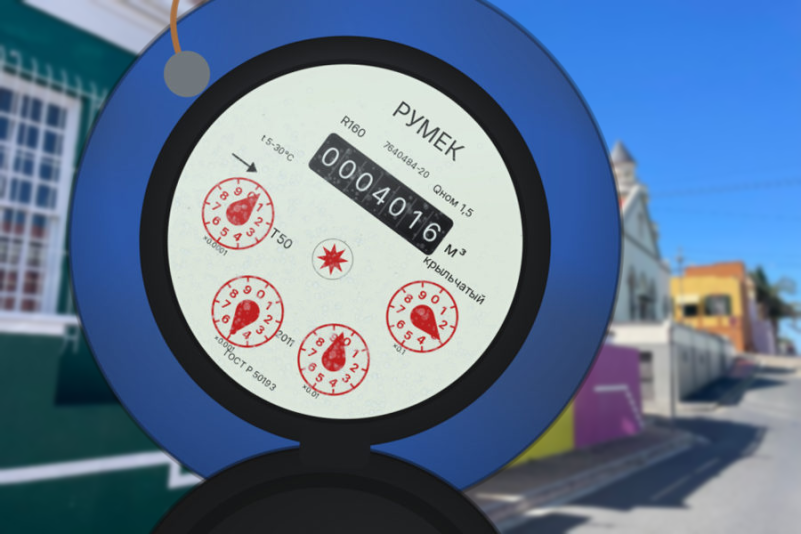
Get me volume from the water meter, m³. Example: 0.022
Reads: 4016.2950
